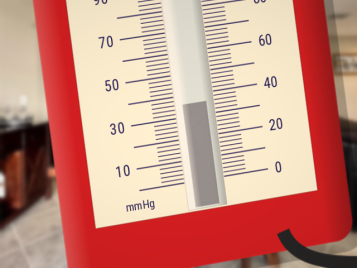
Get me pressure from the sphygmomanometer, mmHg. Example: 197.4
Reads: 36
